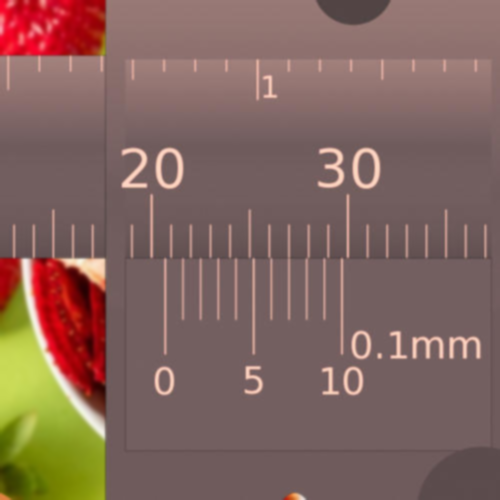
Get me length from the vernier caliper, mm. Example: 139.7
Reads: 20.7
